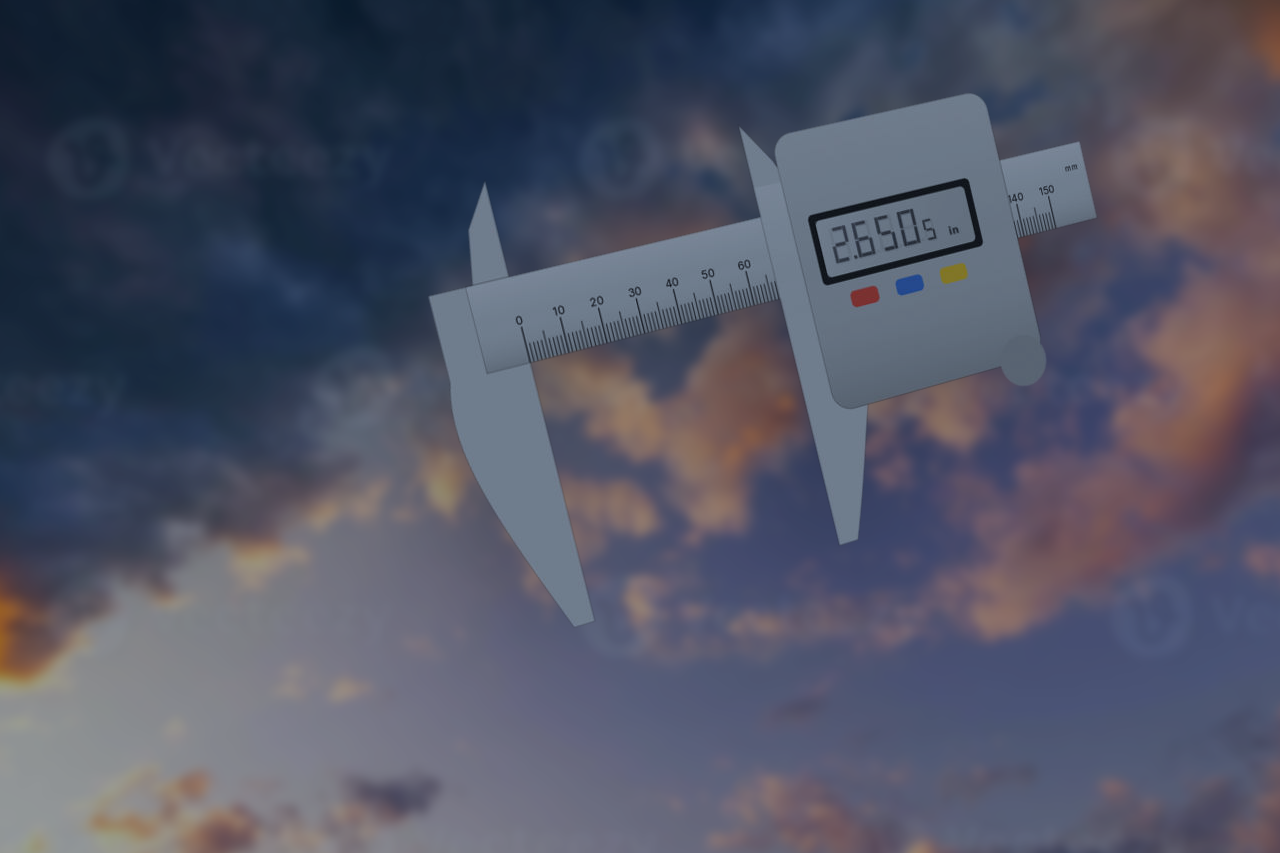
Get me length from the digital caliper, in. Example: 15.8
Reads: 2.6505
